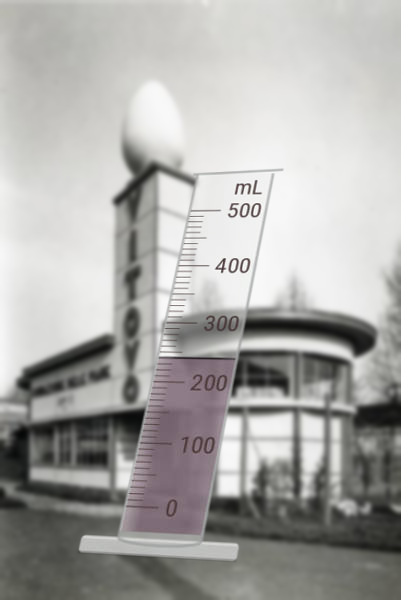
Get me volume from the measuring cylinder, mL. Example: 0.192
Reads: 240
